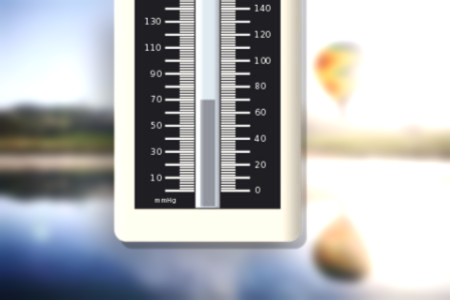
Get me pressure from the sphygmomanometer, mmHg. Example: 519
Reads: 70
